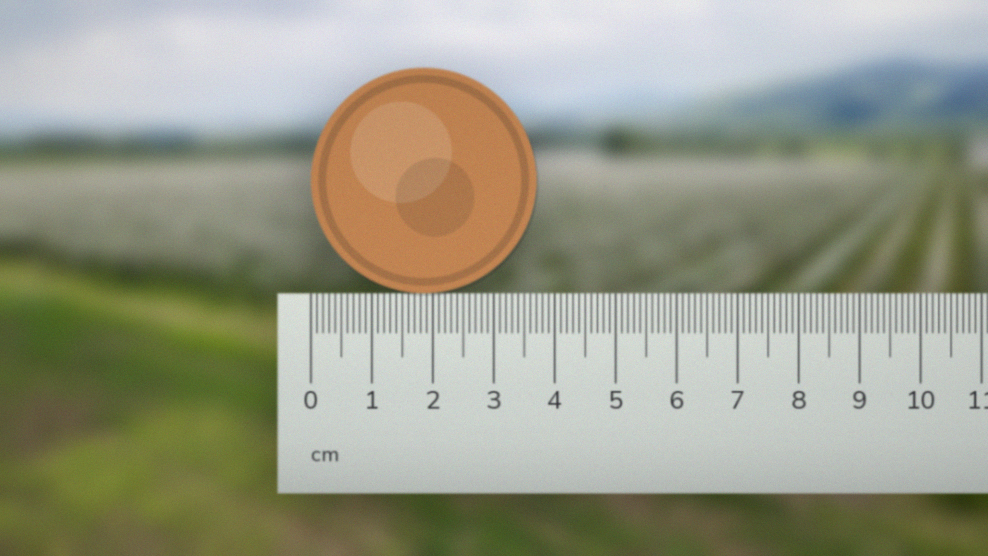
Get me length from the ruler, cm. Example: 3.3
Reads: 3.7
